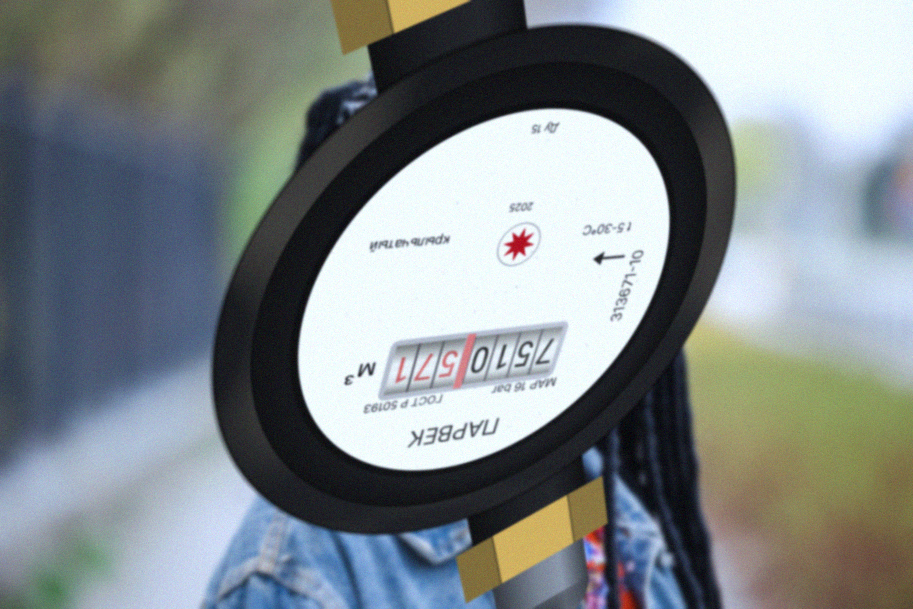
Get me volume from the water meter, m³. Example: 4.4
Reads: 7510.571
